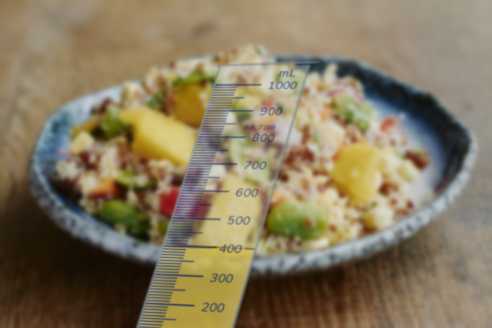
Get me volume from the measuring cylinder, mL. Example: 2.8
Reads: 400
